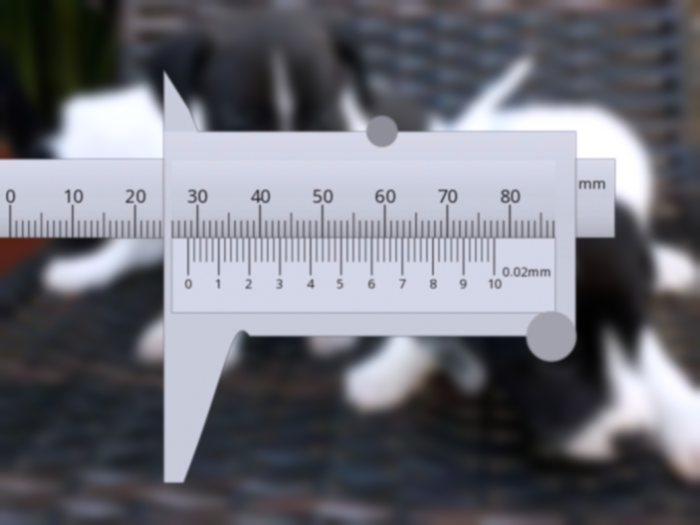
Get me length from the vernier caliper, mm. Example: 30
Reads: 28.5
